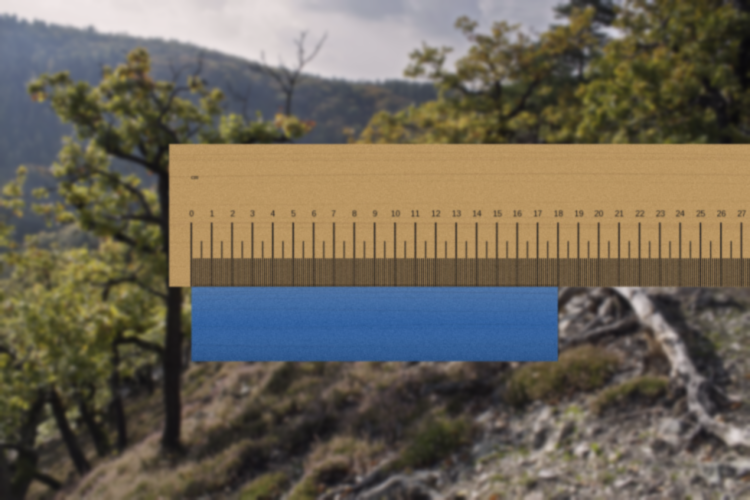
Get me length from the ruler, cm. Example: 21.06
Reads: 18
